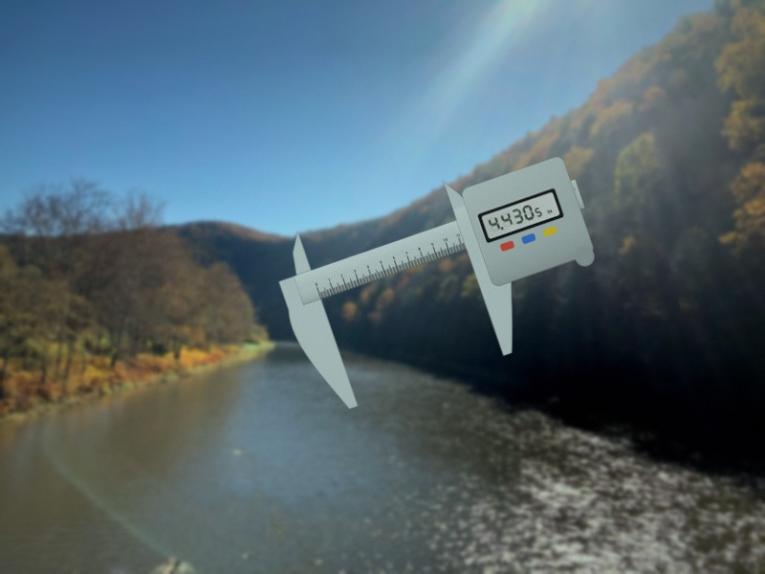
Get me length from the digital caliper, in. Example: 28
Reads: 4.4305
